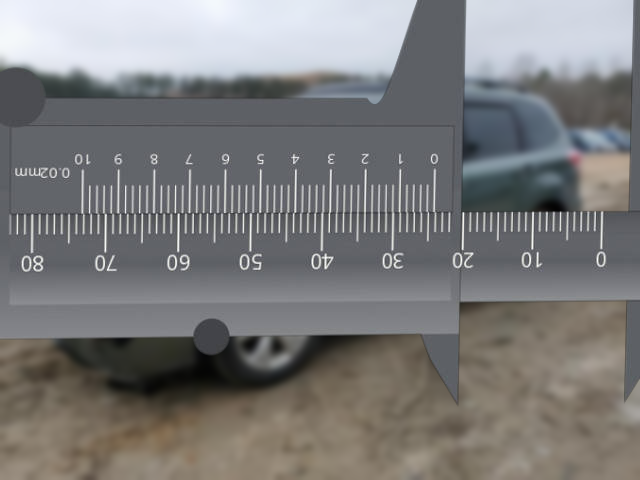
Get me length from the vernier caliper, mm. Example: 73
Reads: 24.2
